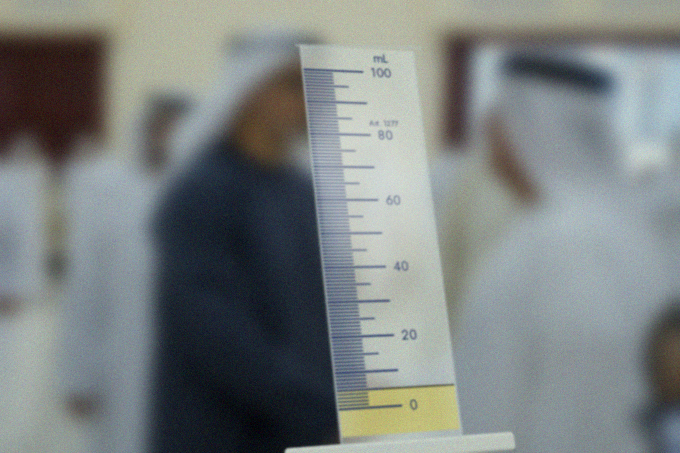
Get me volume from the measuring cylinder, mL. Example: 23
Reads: 5
